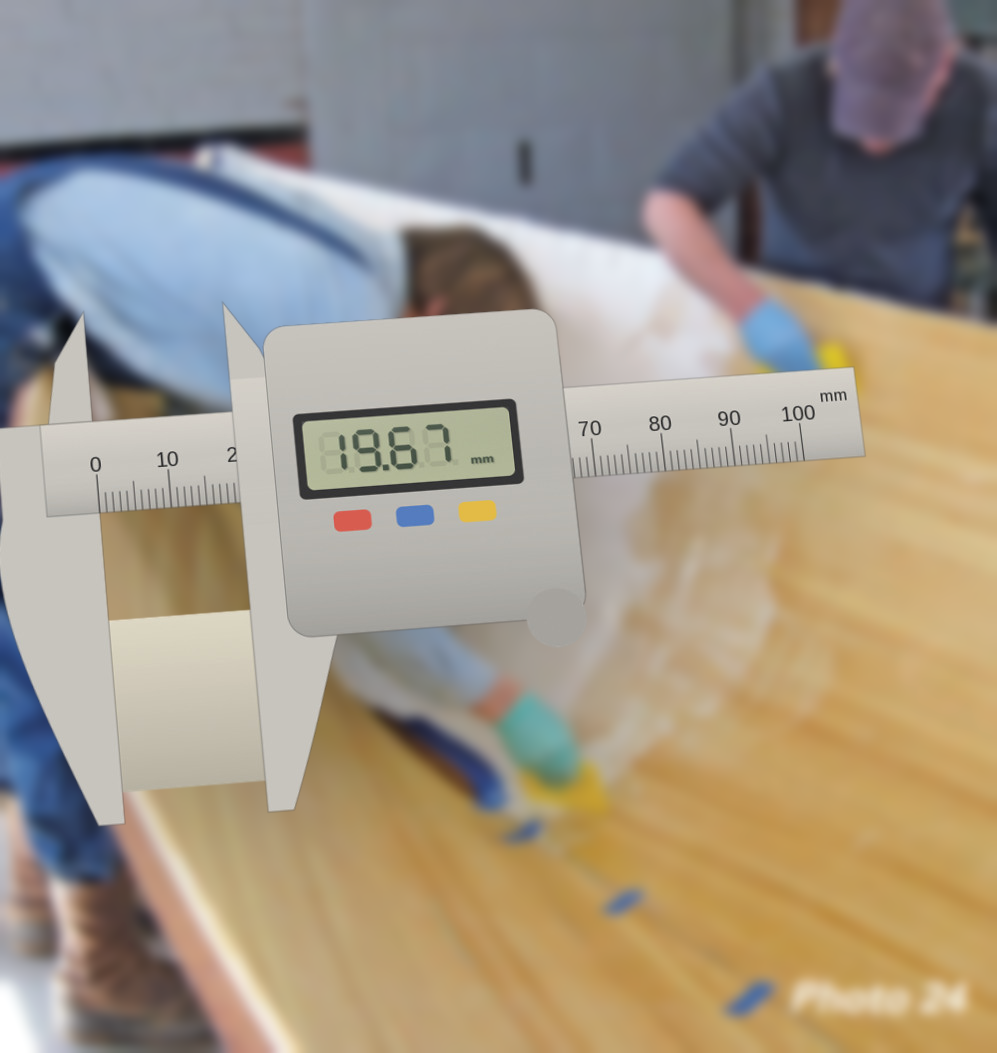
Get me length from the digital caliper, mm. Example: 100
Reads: 19.67
